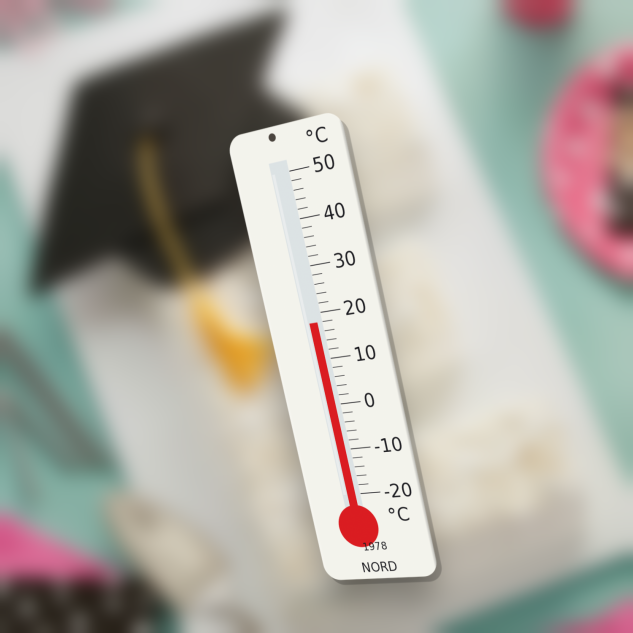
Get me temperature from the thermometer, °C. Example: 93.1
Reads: 18
